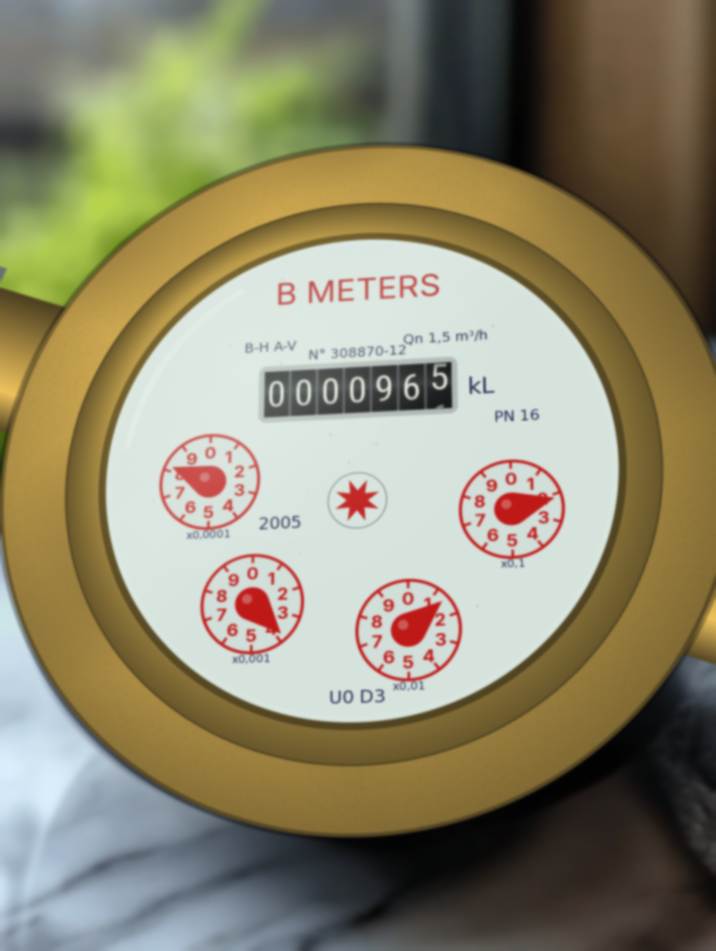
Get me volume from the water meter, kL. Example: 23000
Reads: 965.2138
